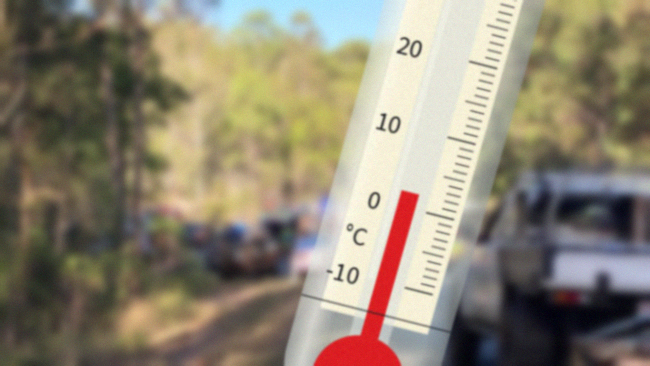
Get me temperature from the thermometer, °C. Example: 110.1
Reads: 2
